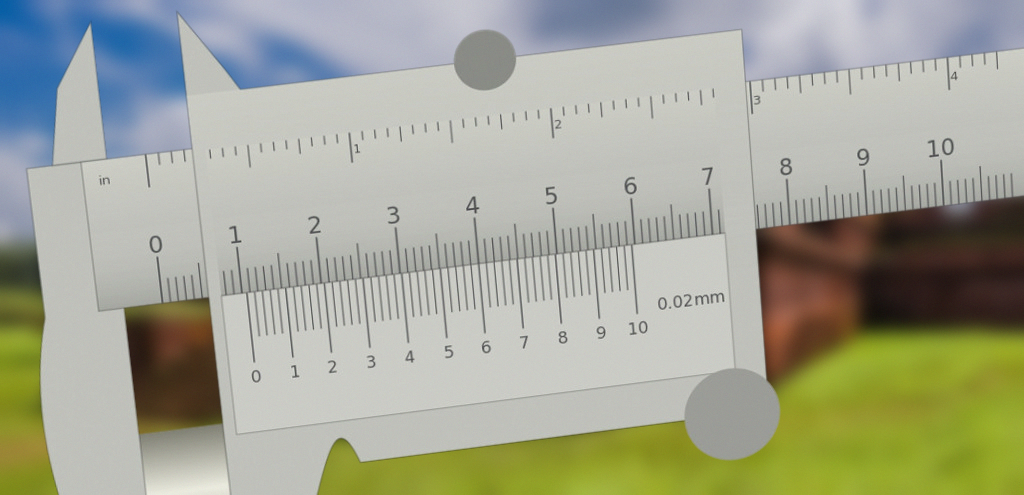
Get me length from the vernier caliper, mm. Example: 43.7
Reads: 10.6
